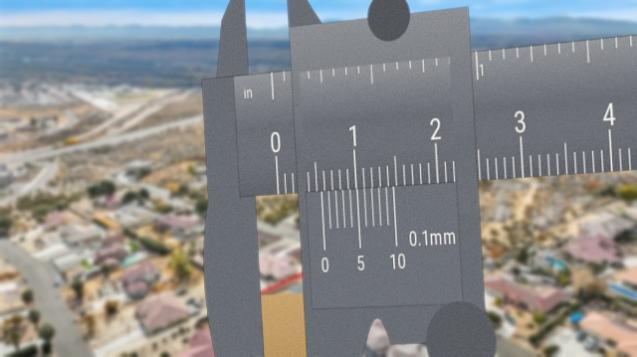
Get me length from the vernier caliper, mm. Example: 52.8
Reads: 5.6
